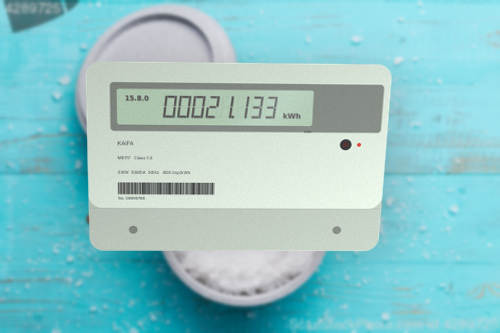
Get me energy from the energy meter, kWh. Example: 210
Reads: 21.133
